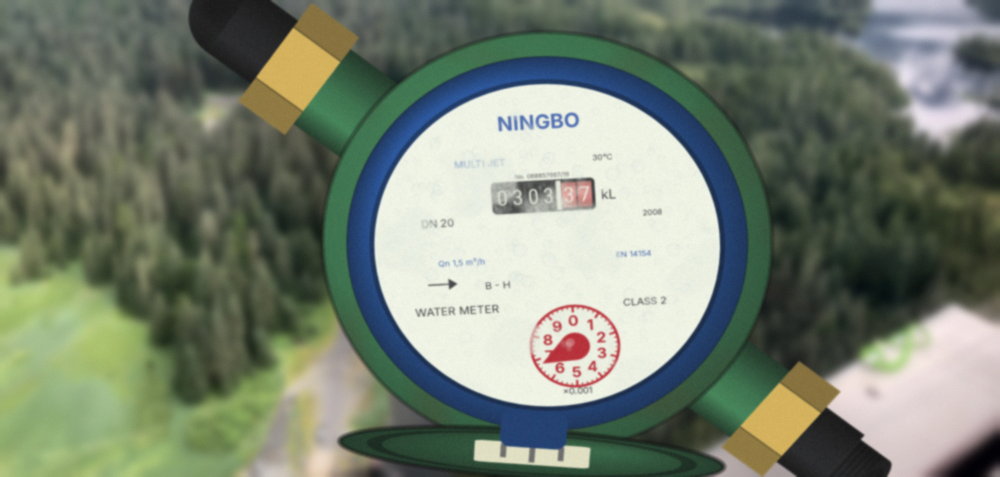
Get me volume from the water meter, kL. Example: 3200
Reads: 303.376
